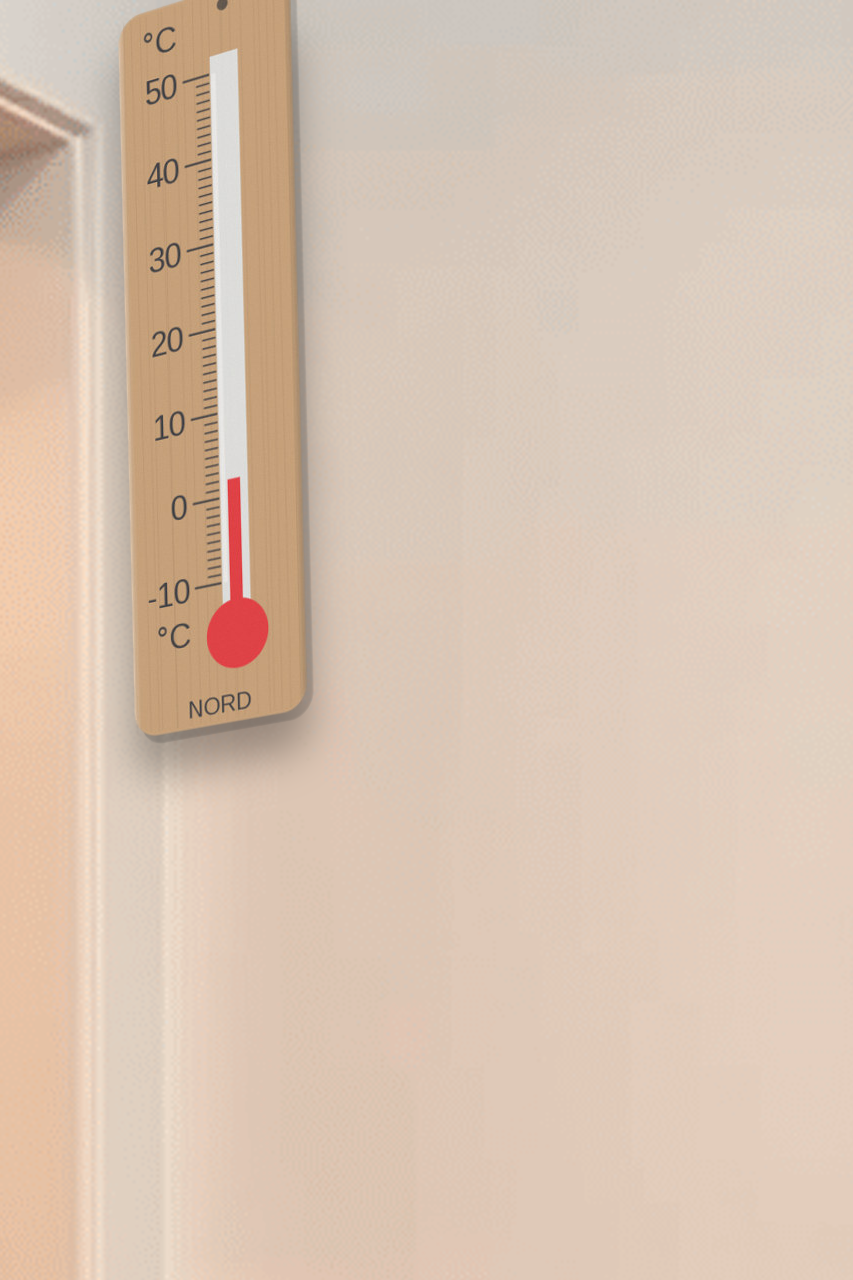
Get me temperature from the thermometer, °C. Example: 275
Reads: 2
